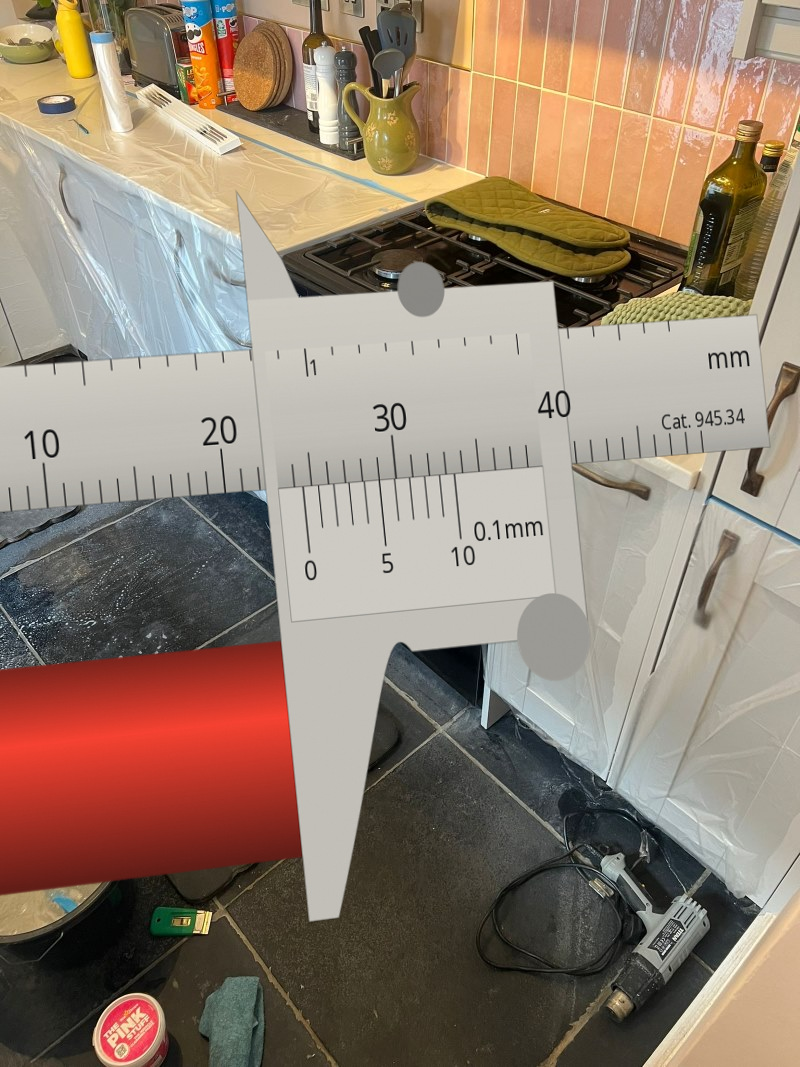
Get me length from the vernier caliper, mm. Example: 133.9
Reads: 24.5
